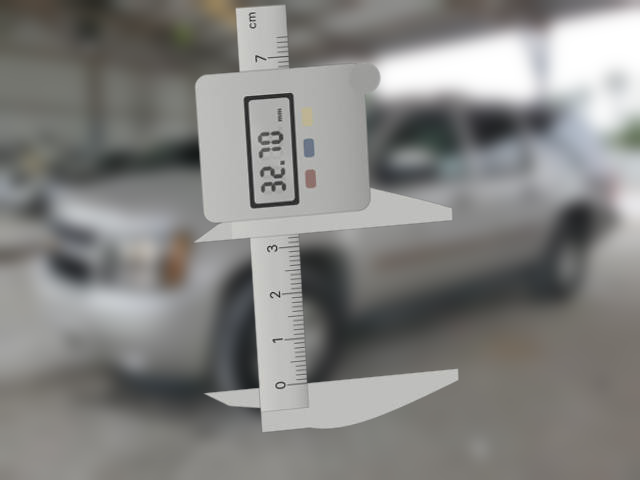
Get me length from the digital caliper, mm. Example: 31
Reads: 32.70
